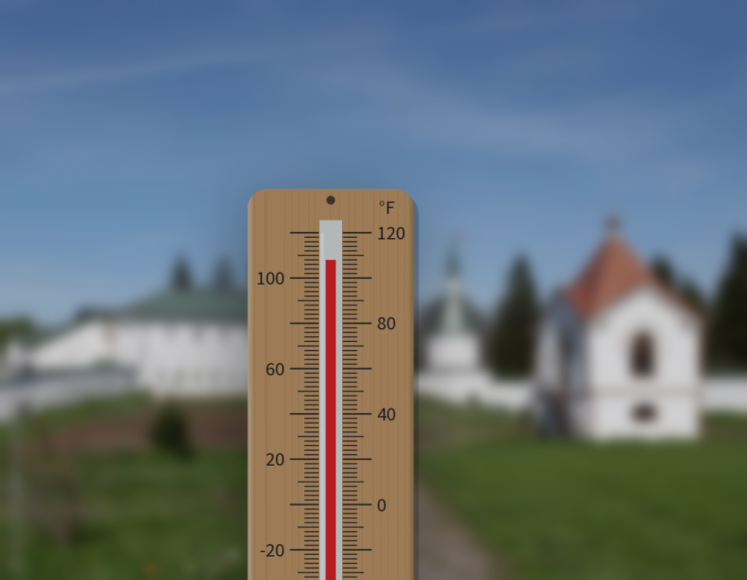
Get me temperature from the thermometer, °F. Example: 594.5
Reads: 108
